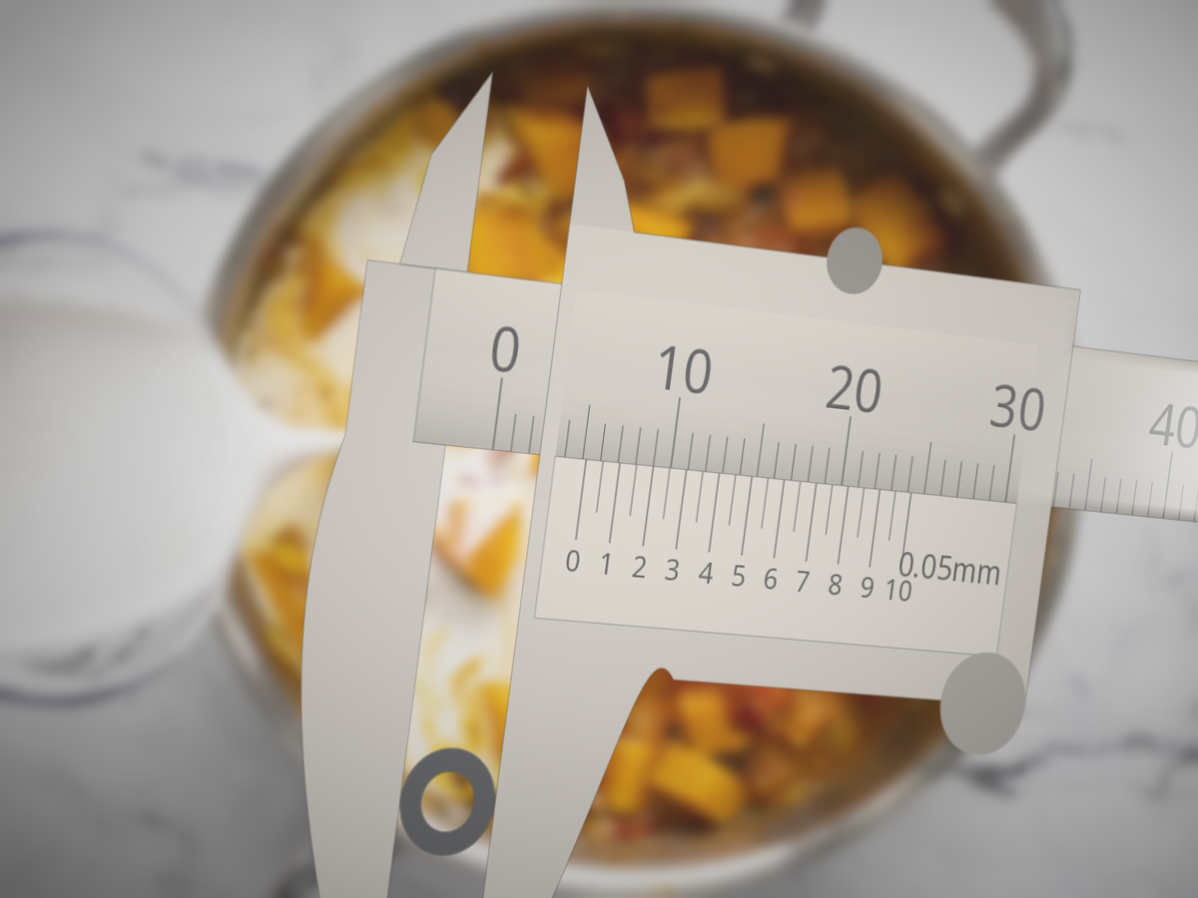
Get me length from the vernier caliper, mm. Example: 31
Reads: 5.2
